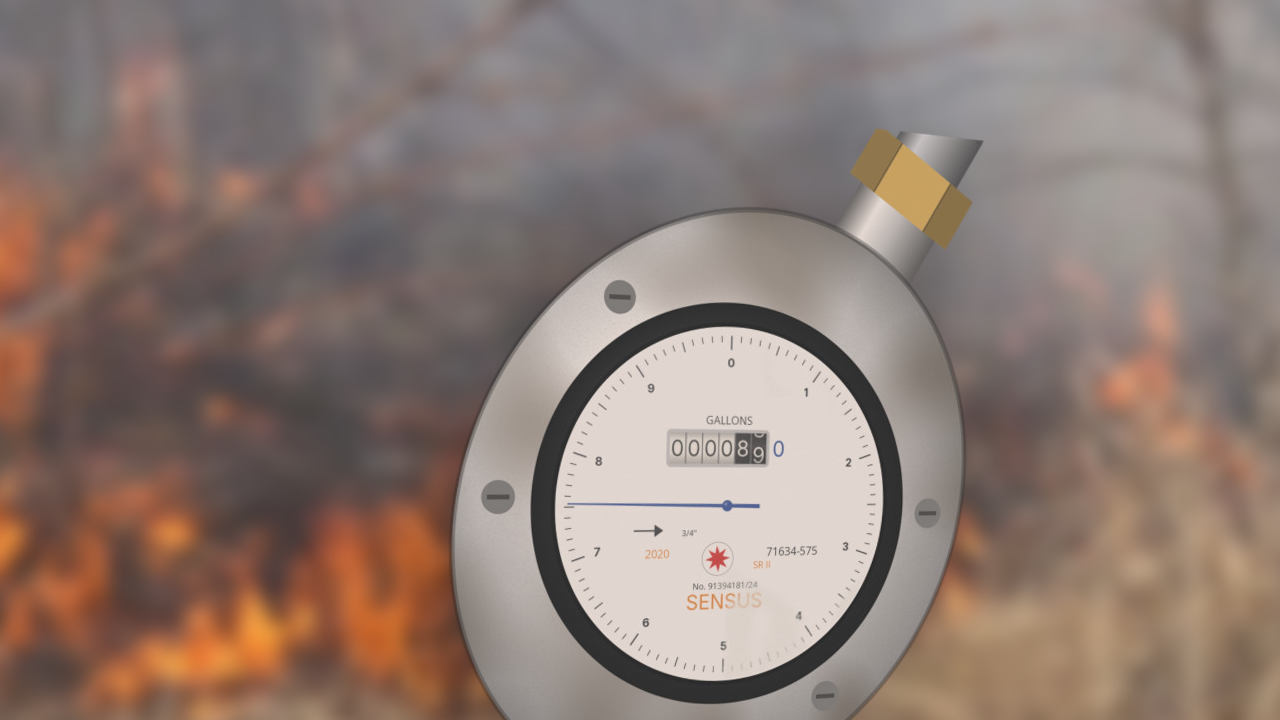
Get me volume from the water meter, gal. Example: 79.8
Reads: 887.5
